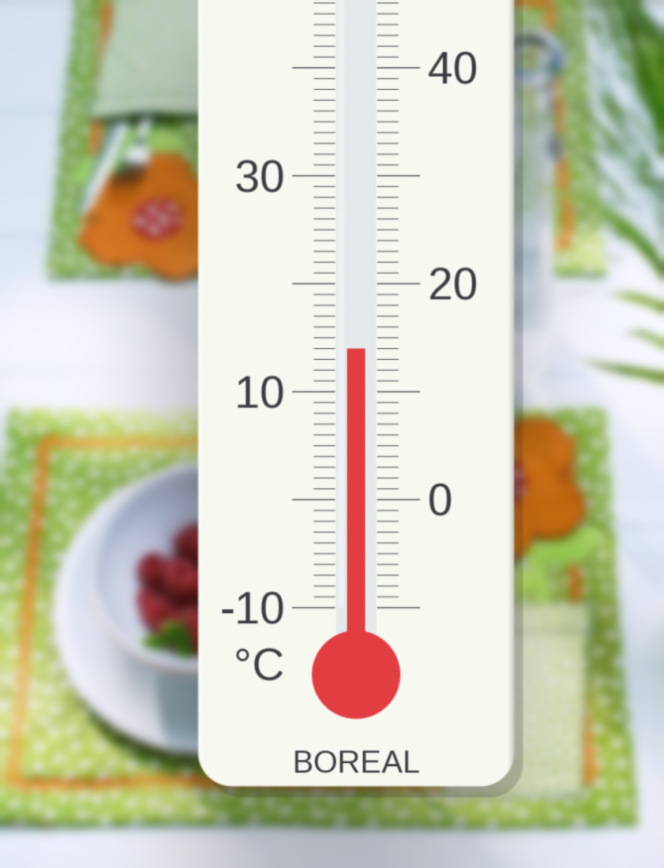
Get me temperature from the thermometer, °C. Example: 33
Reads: 14
